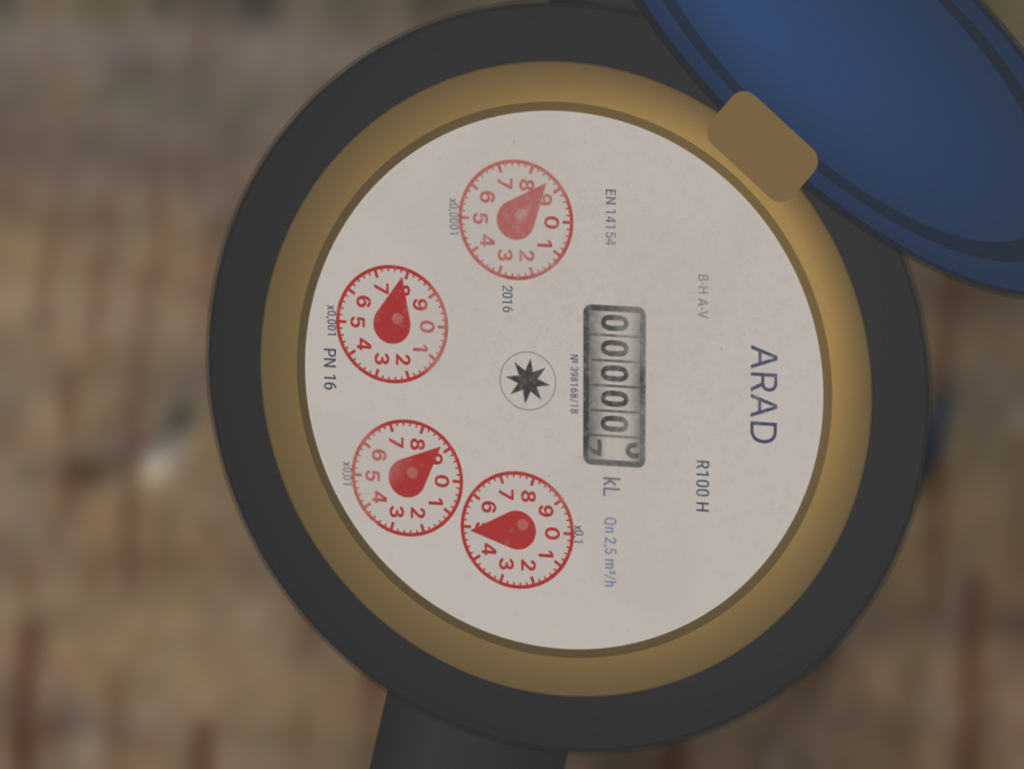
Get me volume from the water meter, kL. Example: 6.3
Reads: 6.4878
